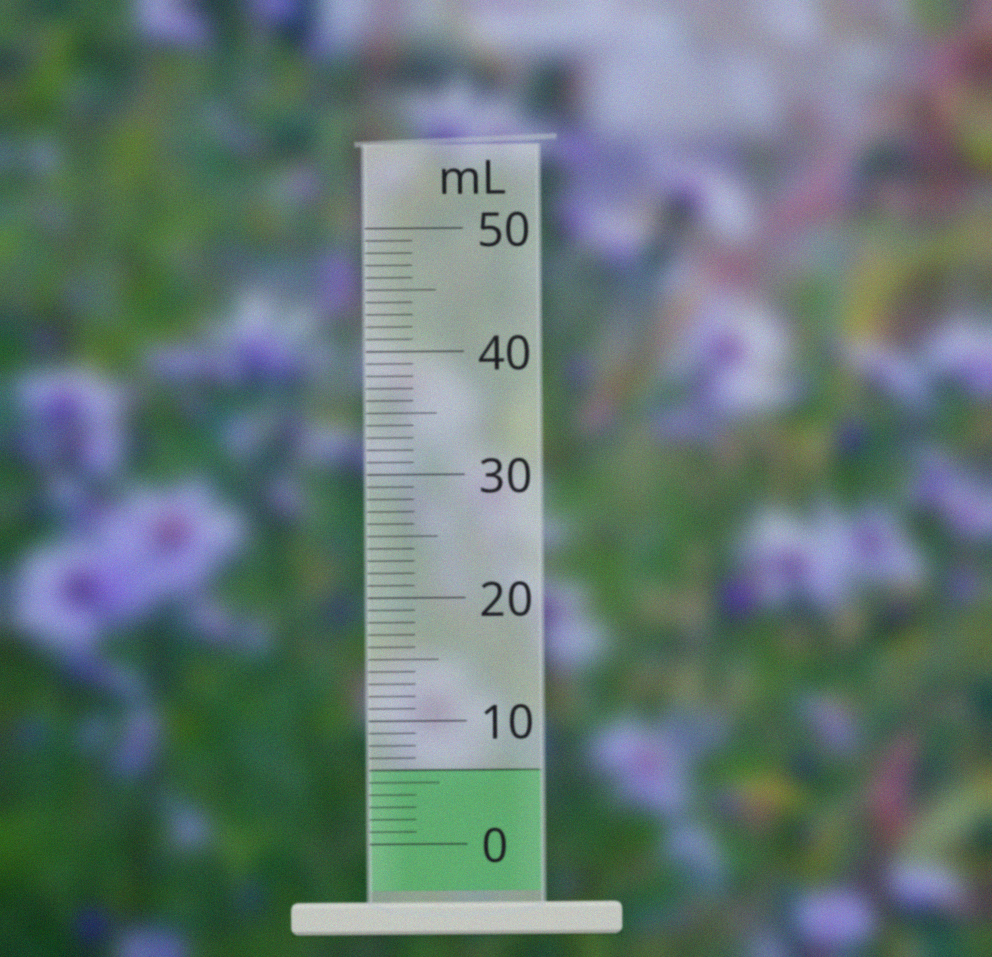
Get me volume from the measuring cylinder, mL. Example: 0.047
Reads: 6
